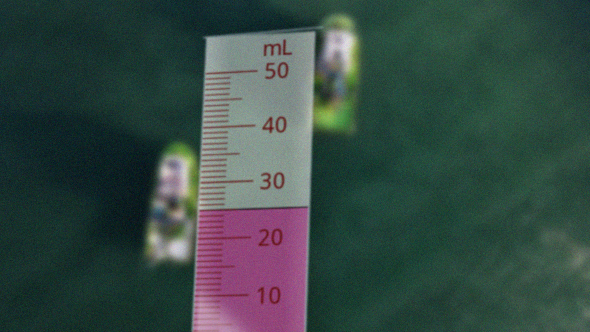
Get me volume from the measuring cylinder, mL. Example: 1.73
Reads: 25
